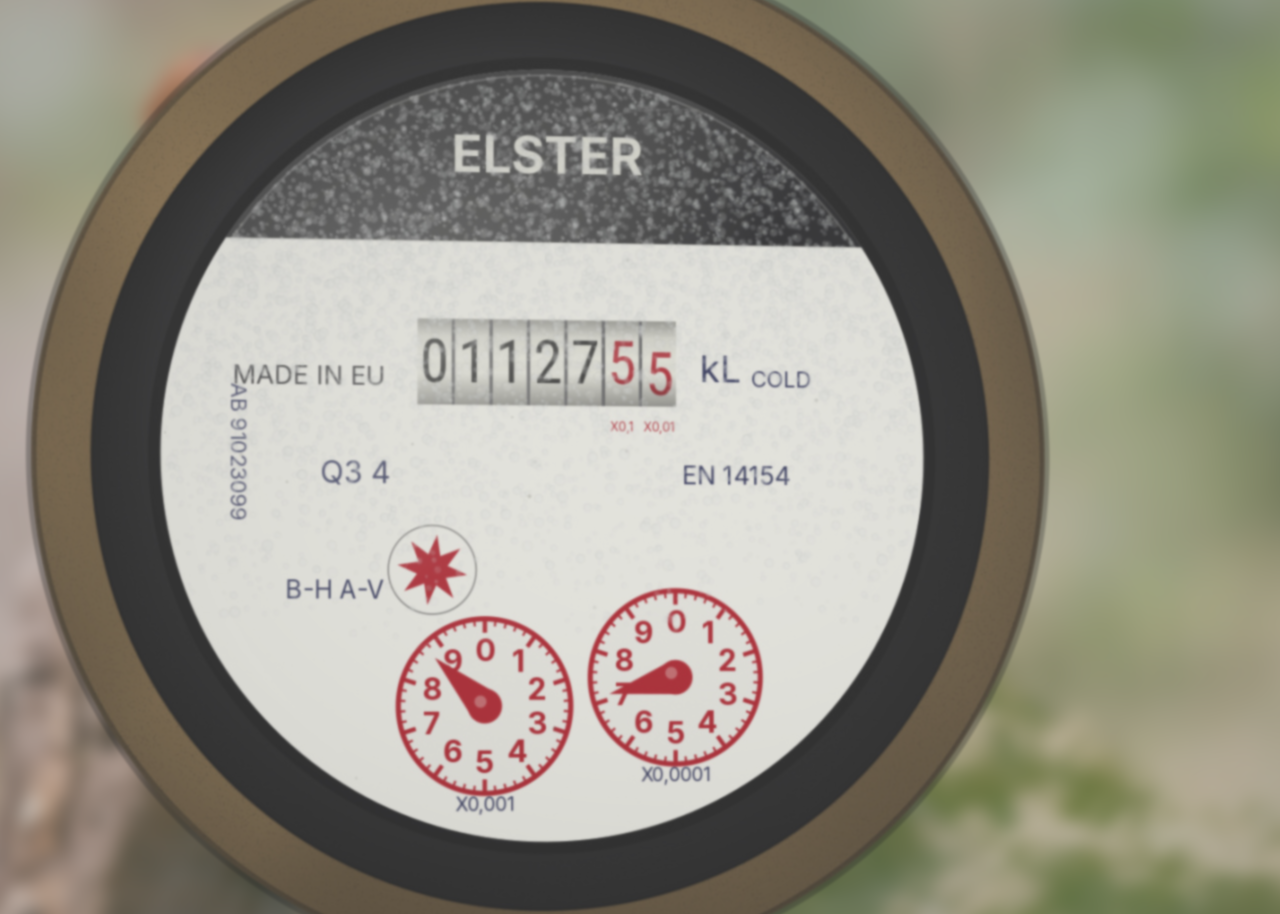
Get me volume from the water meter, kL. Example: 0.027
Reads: 1127.5487
